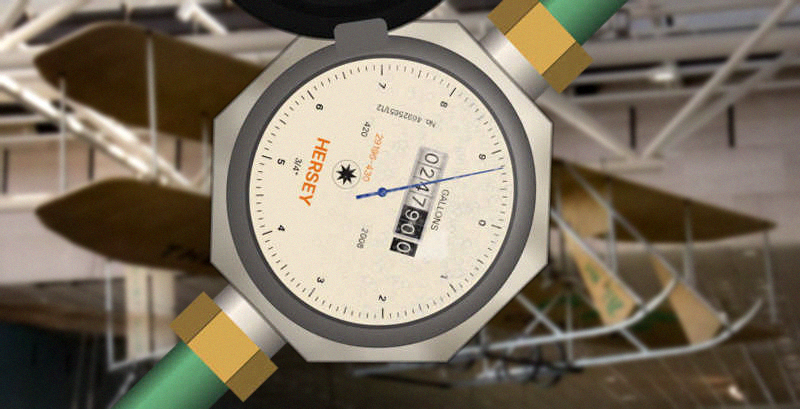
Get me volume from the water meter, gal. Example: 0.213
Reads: 247899.2
